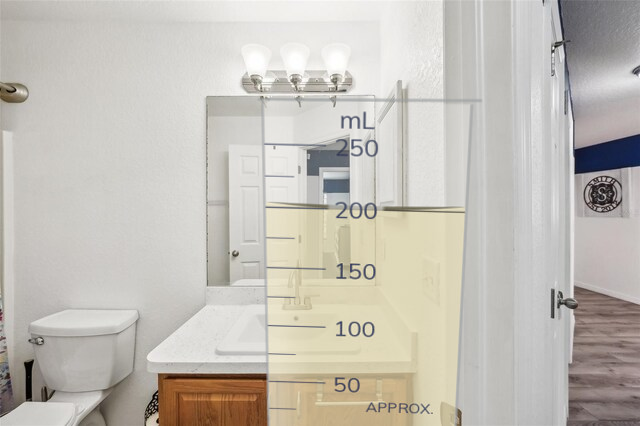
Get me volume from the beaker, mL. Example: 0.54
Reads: 200
